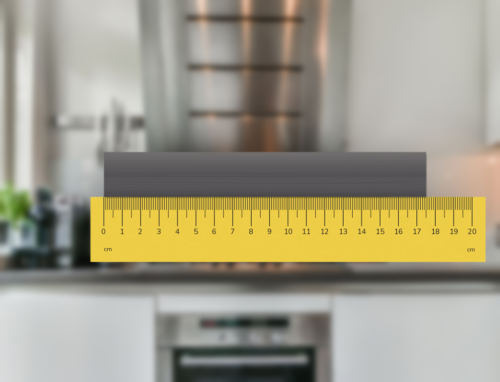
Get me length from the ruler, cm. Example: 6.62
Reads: 17.5
